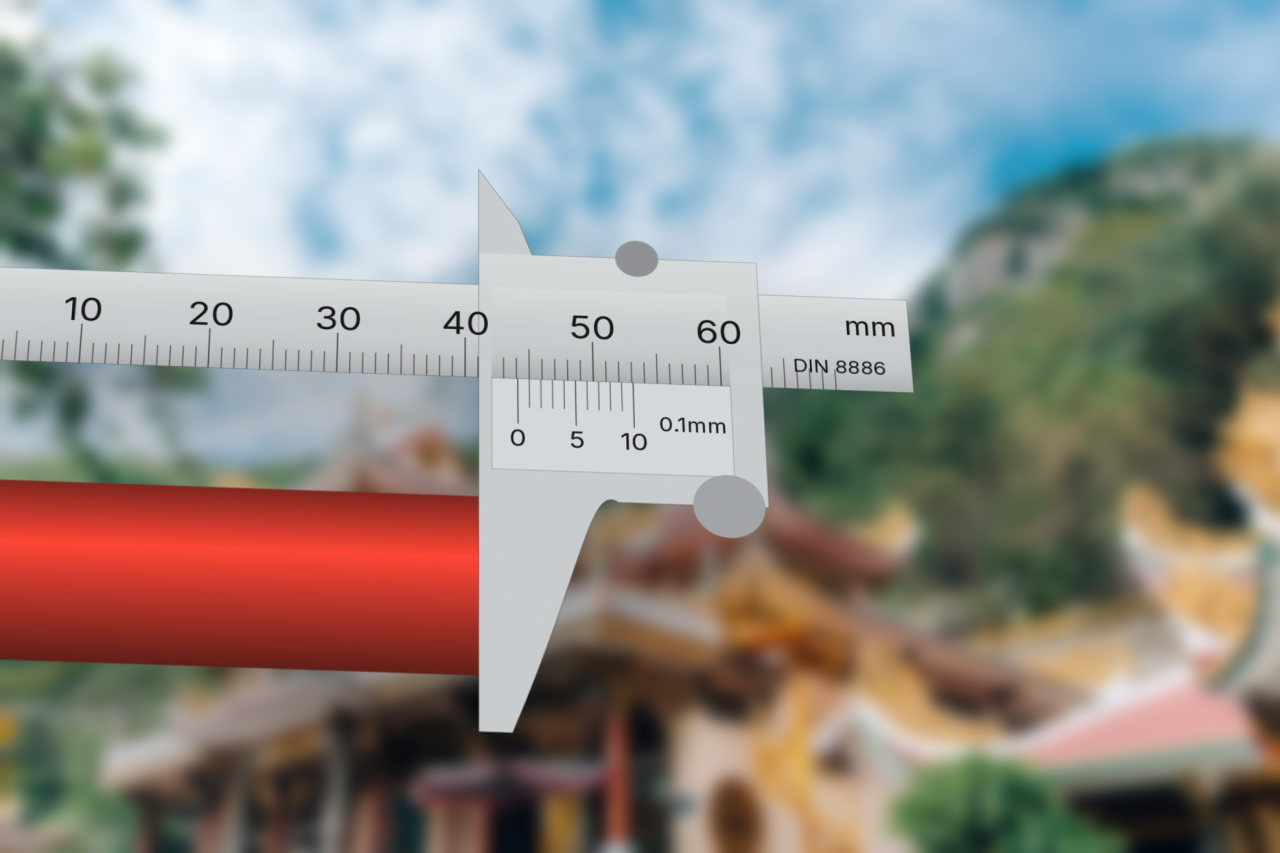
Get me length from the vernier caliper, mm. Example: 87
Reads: 44.1
